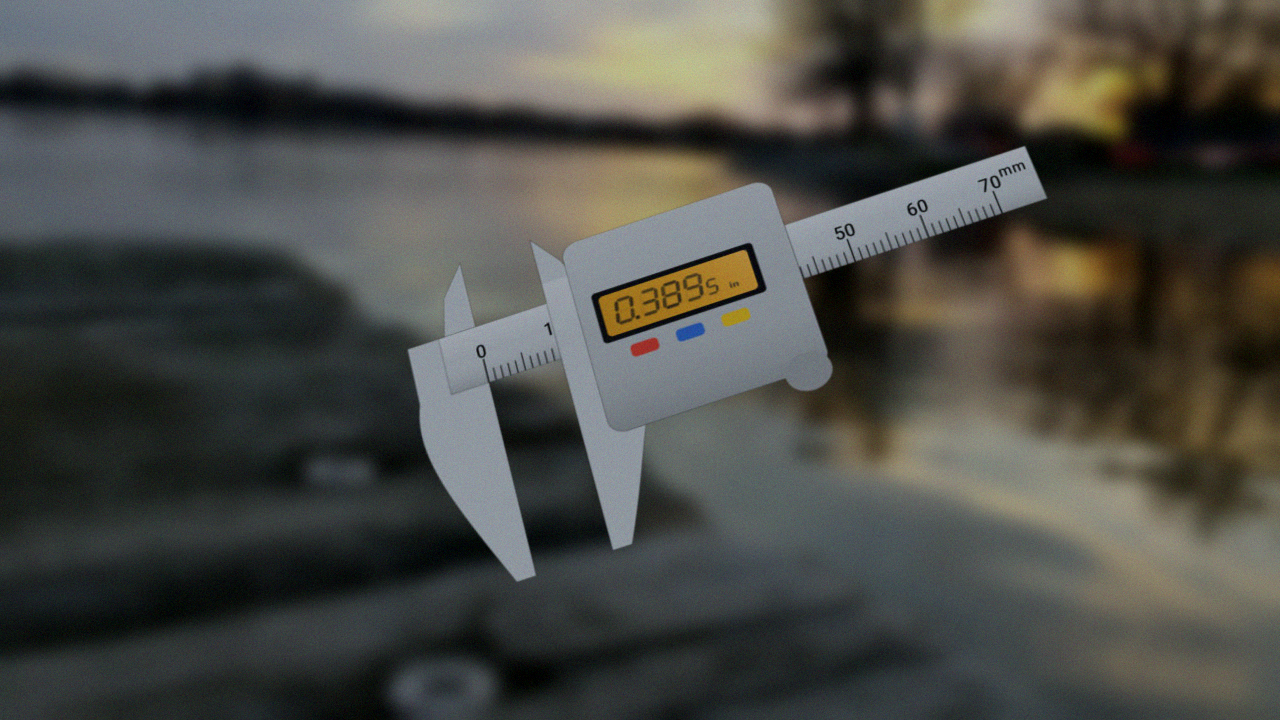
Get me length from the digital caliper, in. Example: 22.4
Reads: 0.3895
